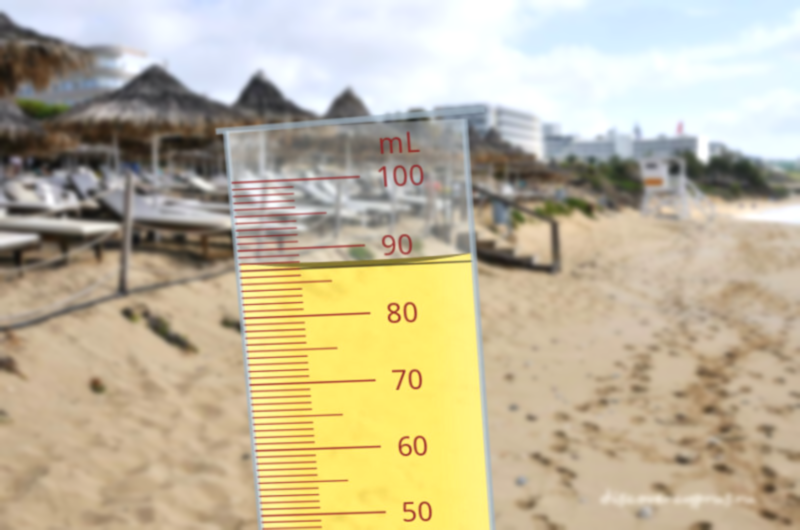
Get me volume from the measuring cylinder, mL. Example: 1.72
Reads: 87
